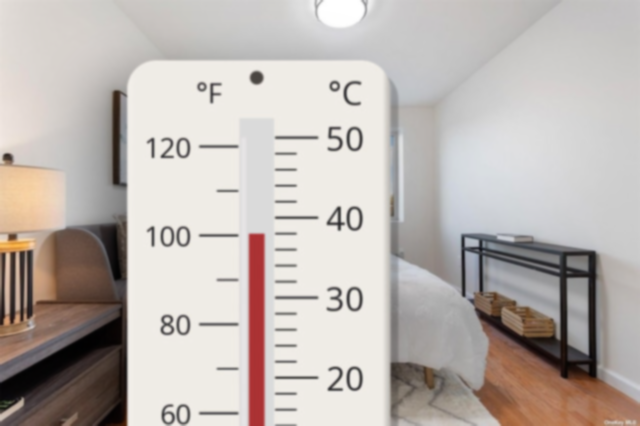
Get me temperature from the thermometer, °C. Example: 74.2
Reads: 38
